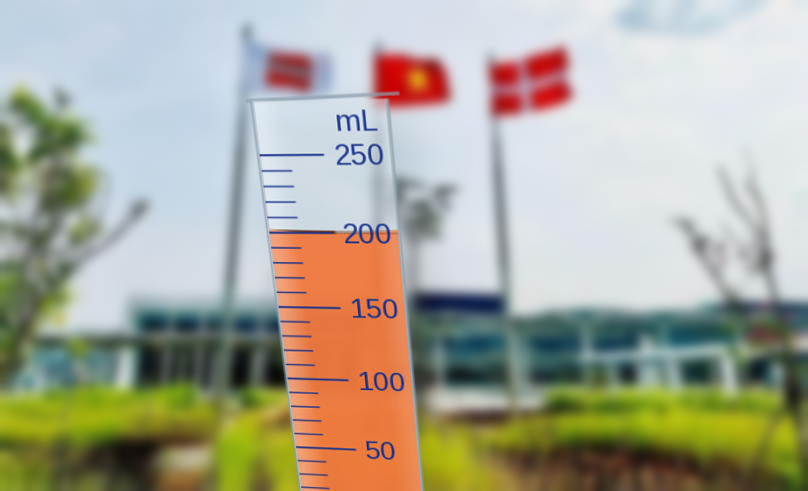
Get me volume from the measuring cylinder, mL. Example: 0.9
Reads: 200
